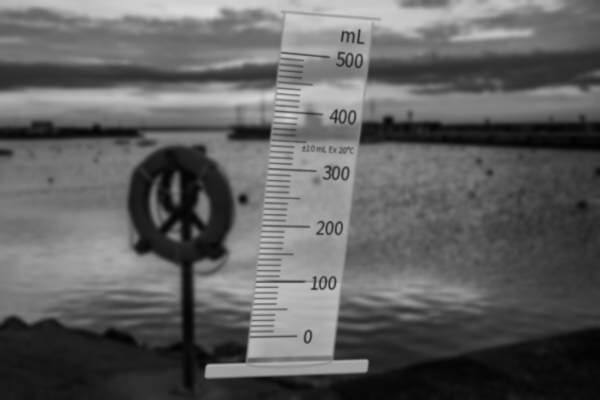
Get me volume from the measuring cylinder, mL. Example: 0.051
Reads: 100
